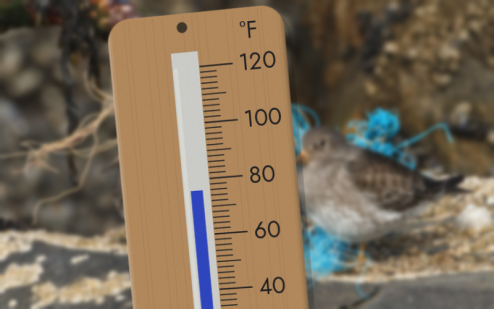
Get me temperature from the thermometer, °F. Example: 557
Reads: 76
